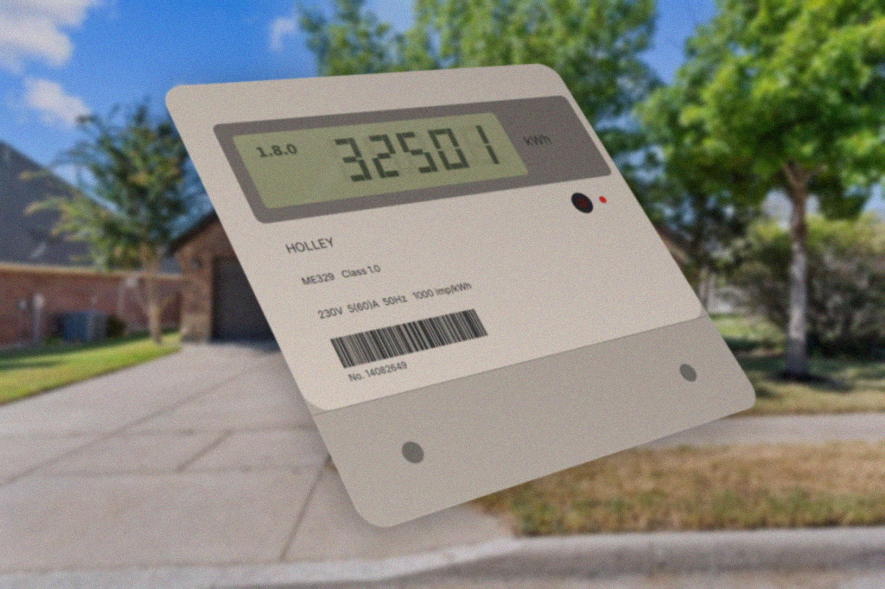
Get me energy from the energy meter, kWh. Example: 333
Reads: 32501
